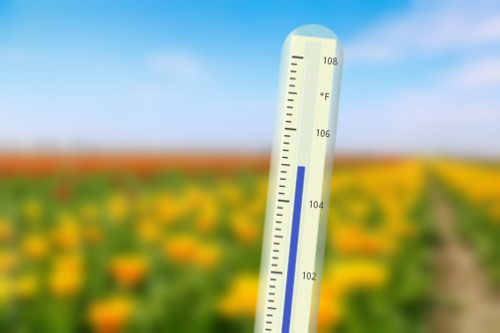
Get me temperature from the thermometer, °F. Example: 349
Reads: 105
